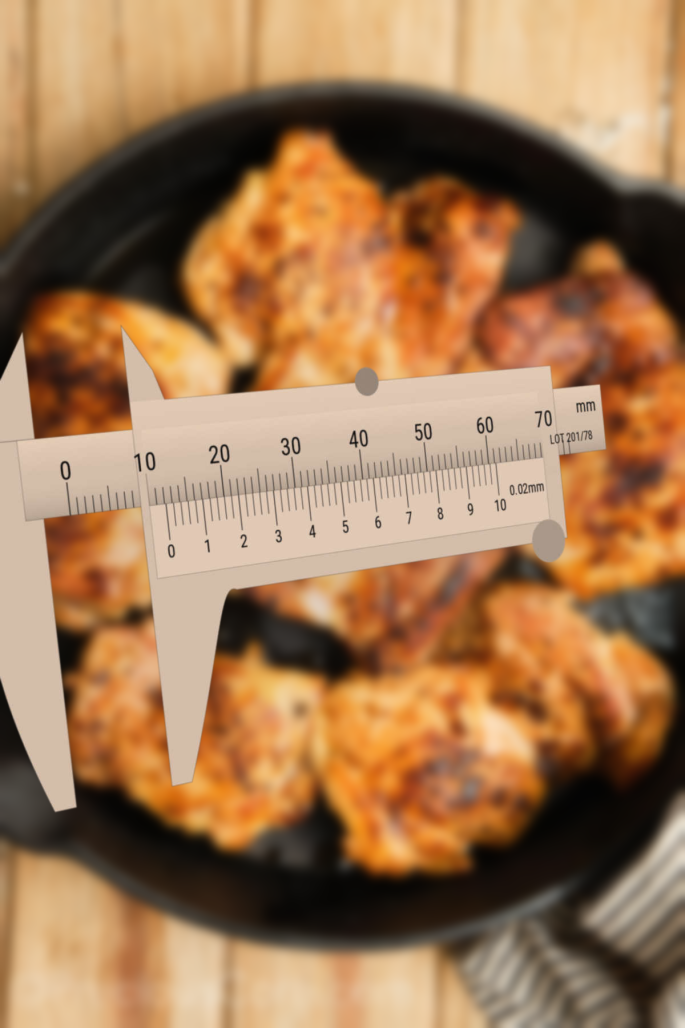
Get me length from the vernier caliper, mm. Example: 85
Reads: 12.2
